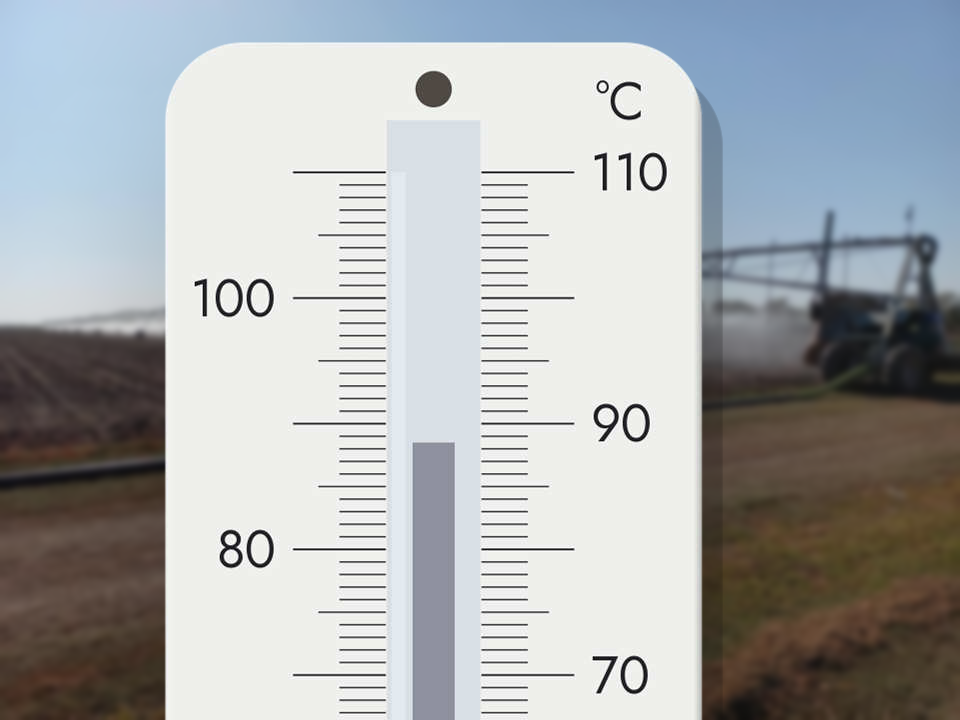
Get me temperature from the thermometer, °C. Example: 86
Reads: 88.5
